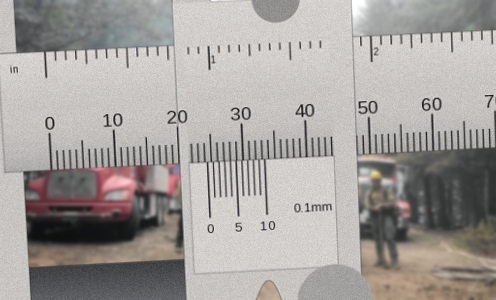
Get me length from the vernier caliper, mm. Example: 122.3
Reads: 24.4
